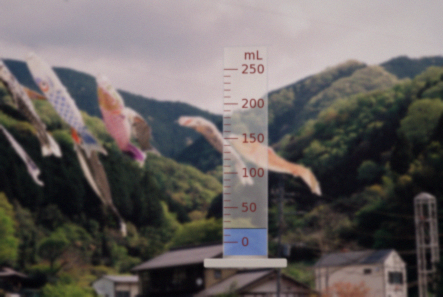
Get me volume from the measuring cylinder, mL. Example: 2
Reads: 20
